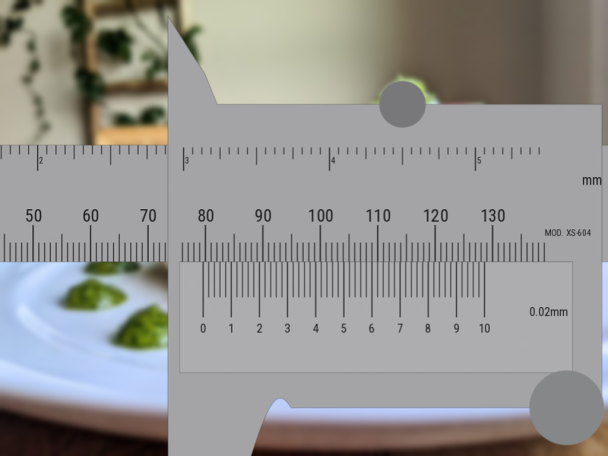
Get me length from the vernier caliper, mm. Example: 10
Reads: 79.6
